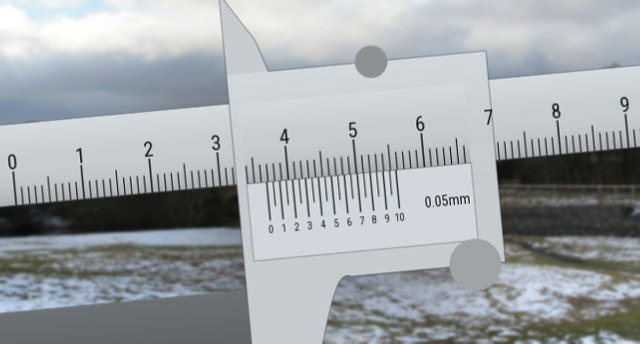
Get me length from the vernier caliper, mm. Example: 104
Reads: 36.8
